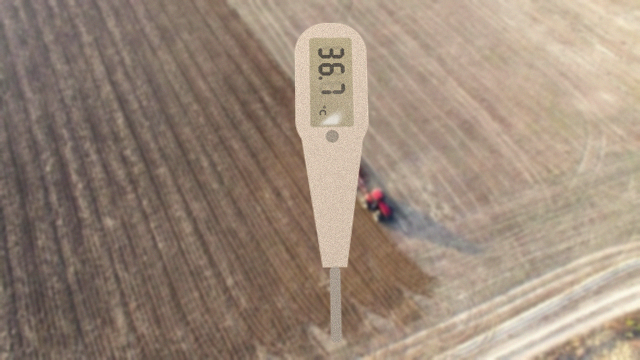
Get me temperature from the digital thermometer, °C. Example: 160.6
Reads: 36.7
